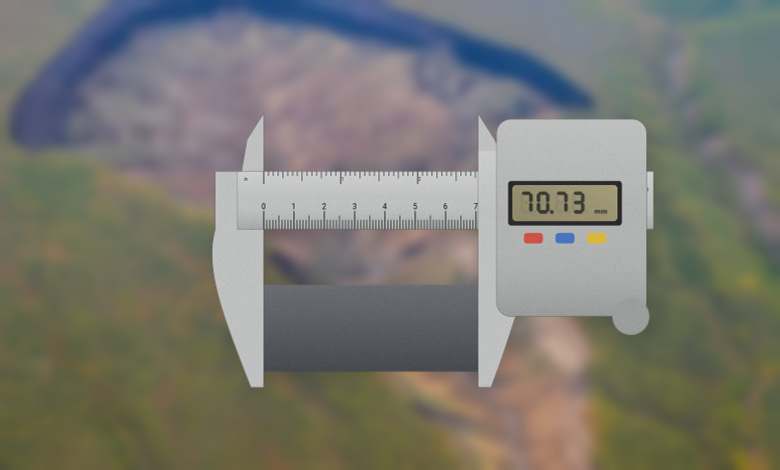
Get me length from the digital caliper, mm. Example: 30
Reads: 70.73
